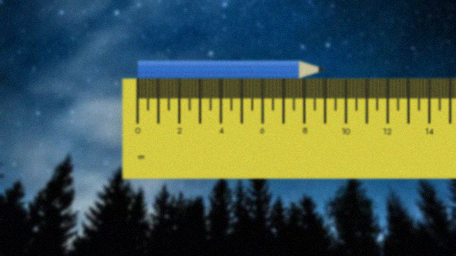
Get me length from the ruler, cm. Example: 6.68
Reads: 9
